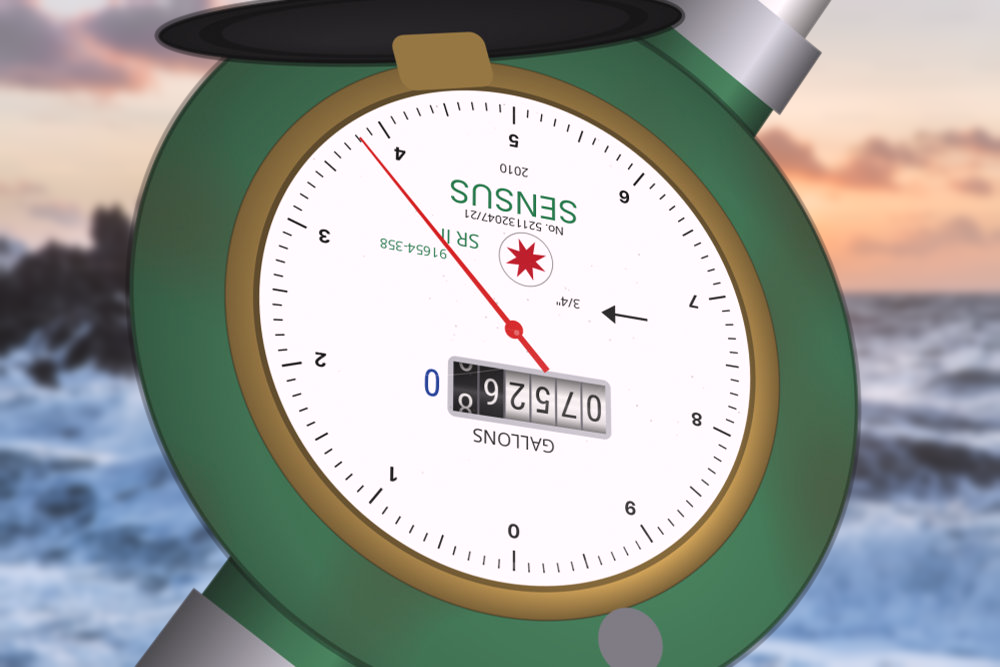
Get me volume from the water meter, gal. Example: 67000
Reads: 752683.8
